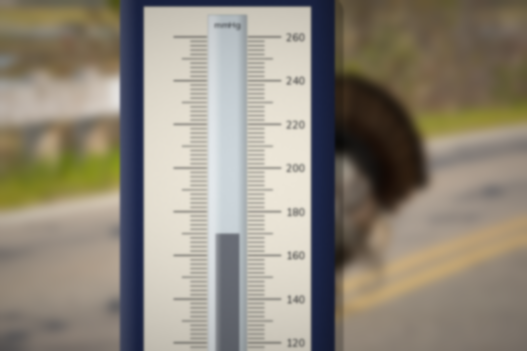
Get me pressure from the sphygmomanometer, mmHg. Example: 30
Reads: 170
